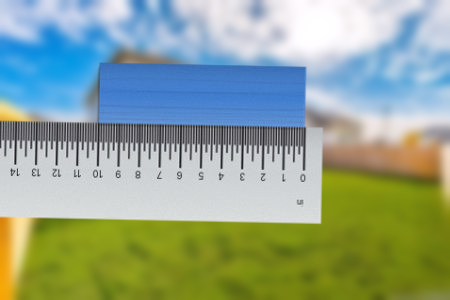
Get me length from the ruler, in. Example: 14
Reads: 10
